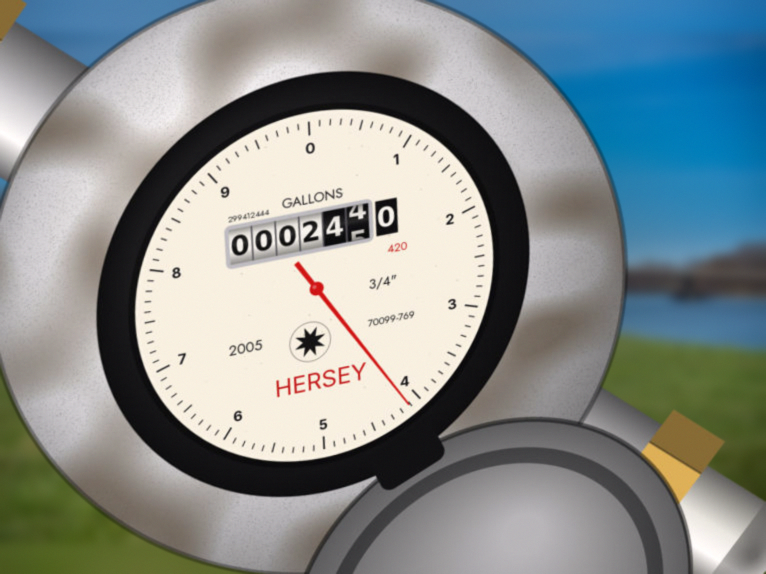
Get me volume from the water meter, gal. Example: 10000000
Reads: 2444.1
